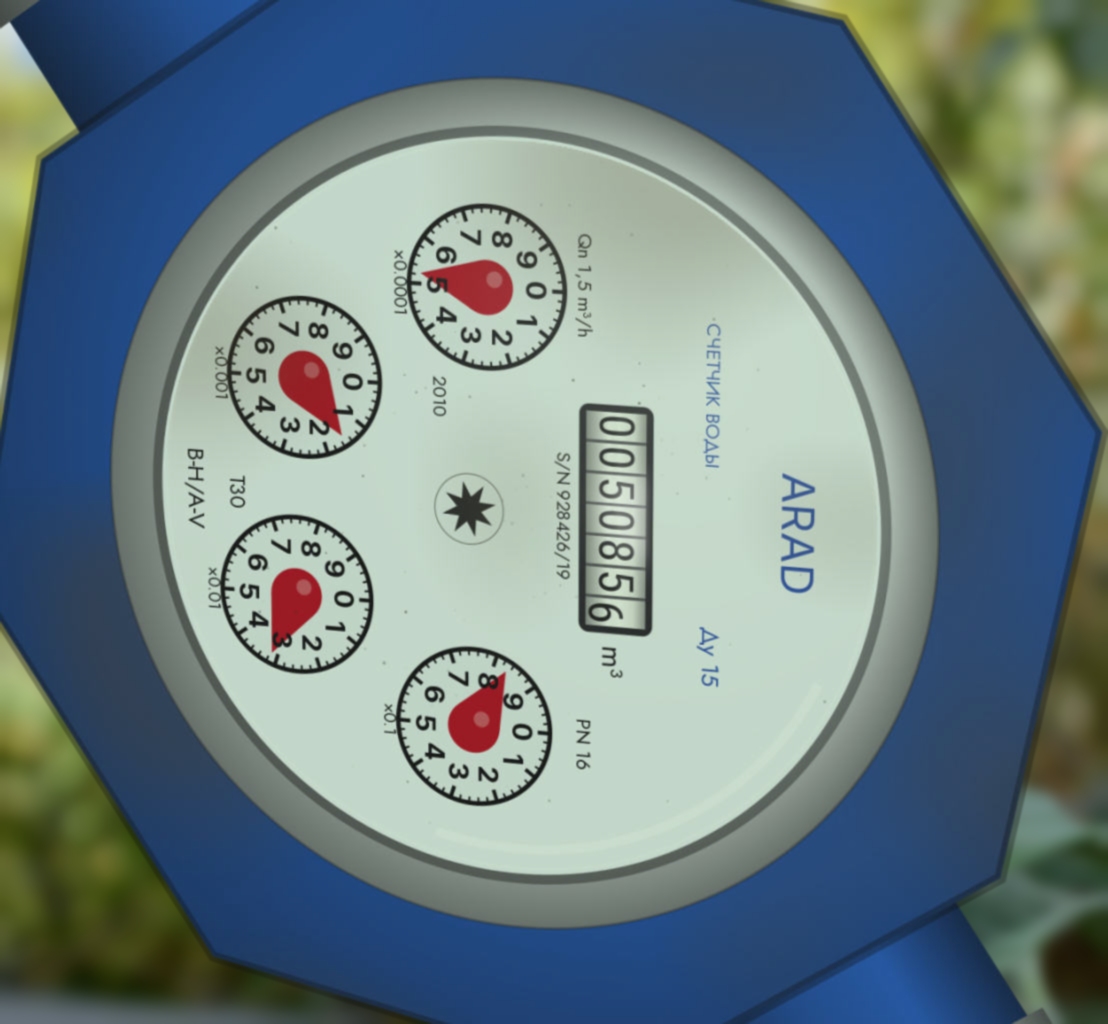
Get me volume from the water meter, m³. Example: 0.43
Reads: 50855.8315
